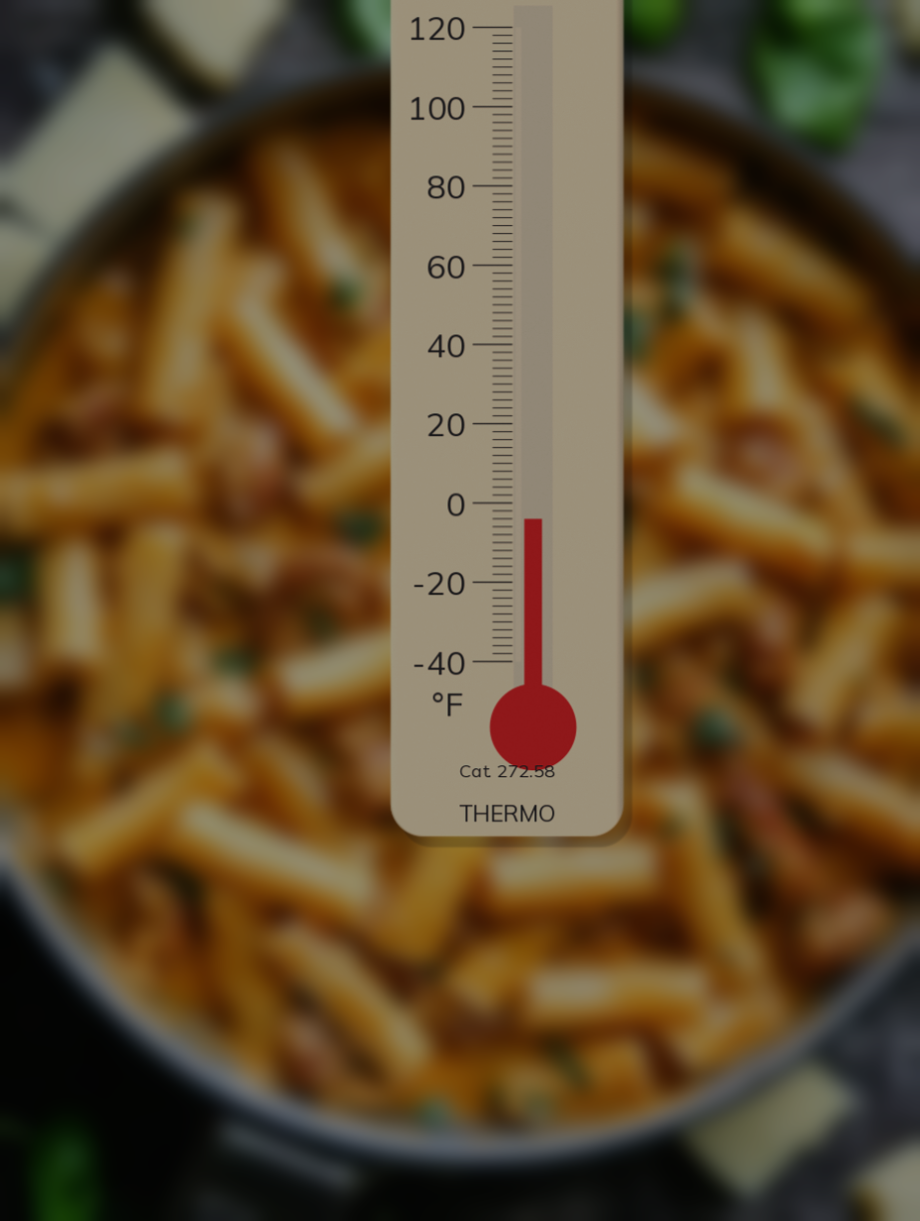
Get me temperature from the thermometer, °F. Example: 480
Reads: -4
